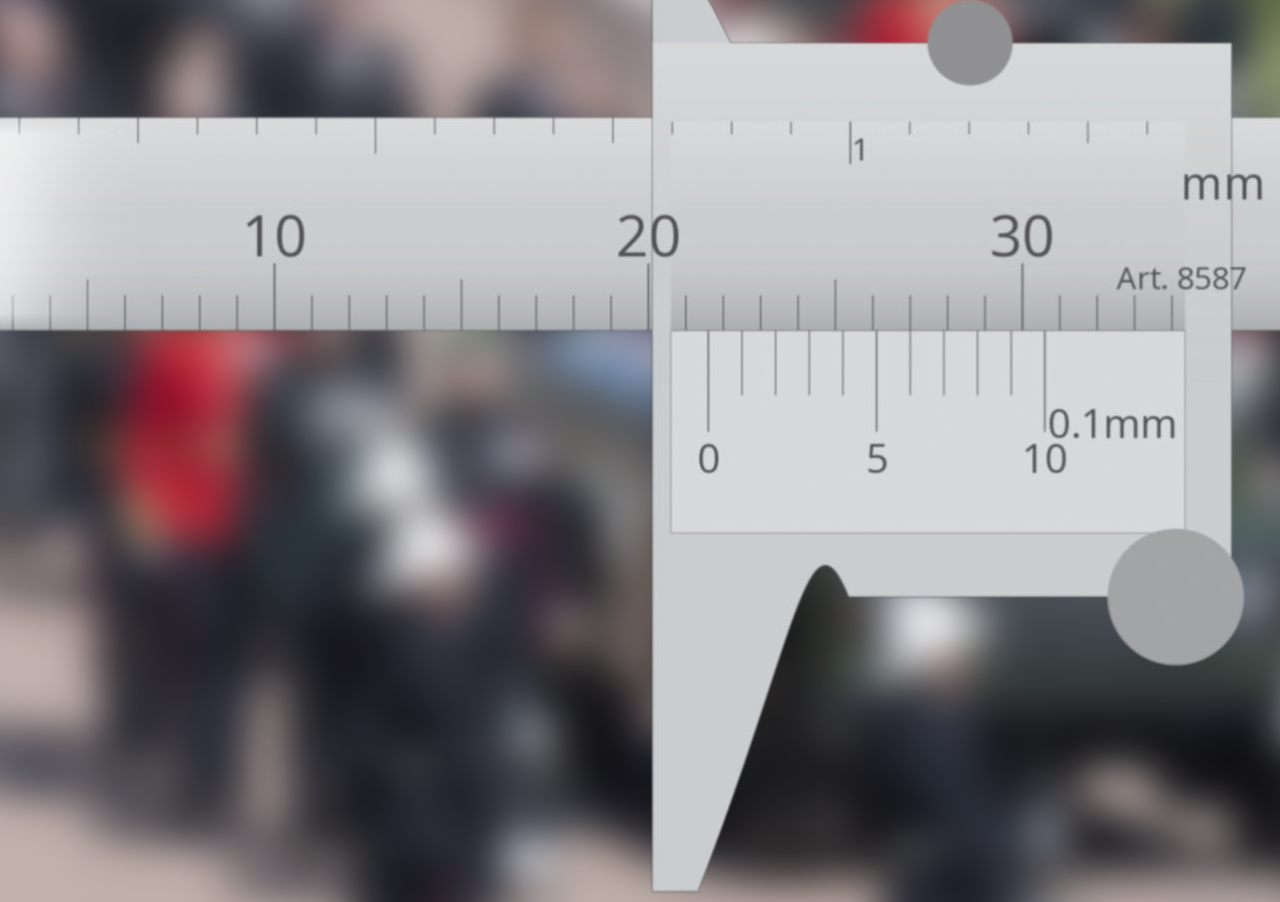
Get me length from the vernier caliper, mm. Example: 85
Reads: 21.6
